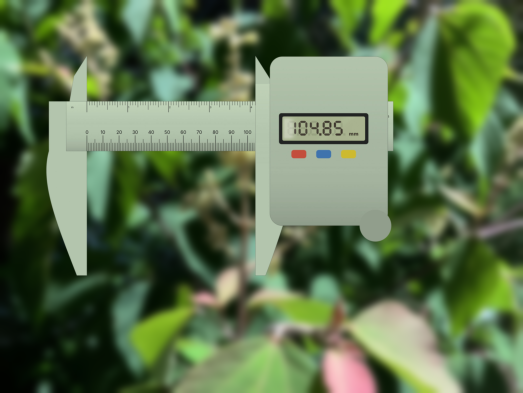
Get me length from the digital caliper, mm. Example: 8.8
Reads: 104.85
